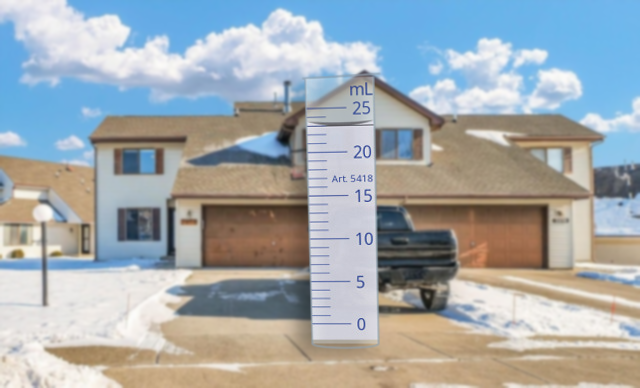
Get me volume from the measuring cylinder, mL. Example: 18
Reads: 23
